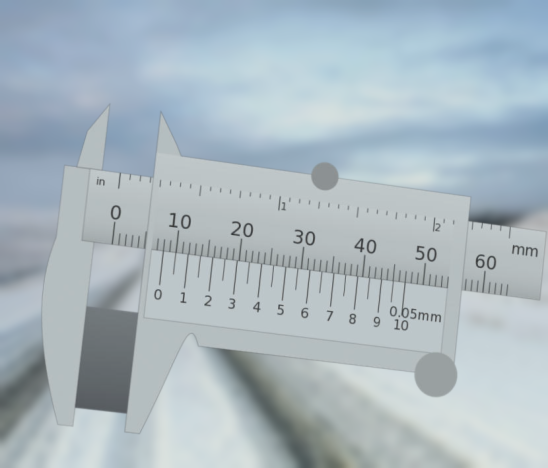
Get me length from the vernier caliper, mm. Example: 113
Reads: 8.0
